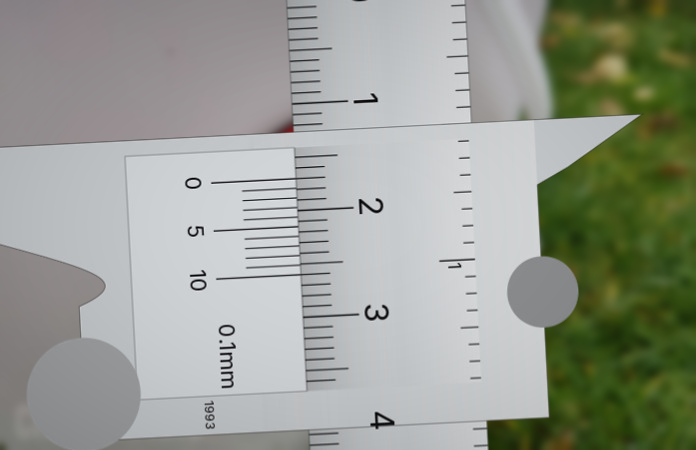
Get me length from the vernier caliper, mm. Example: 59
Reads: 17.0
